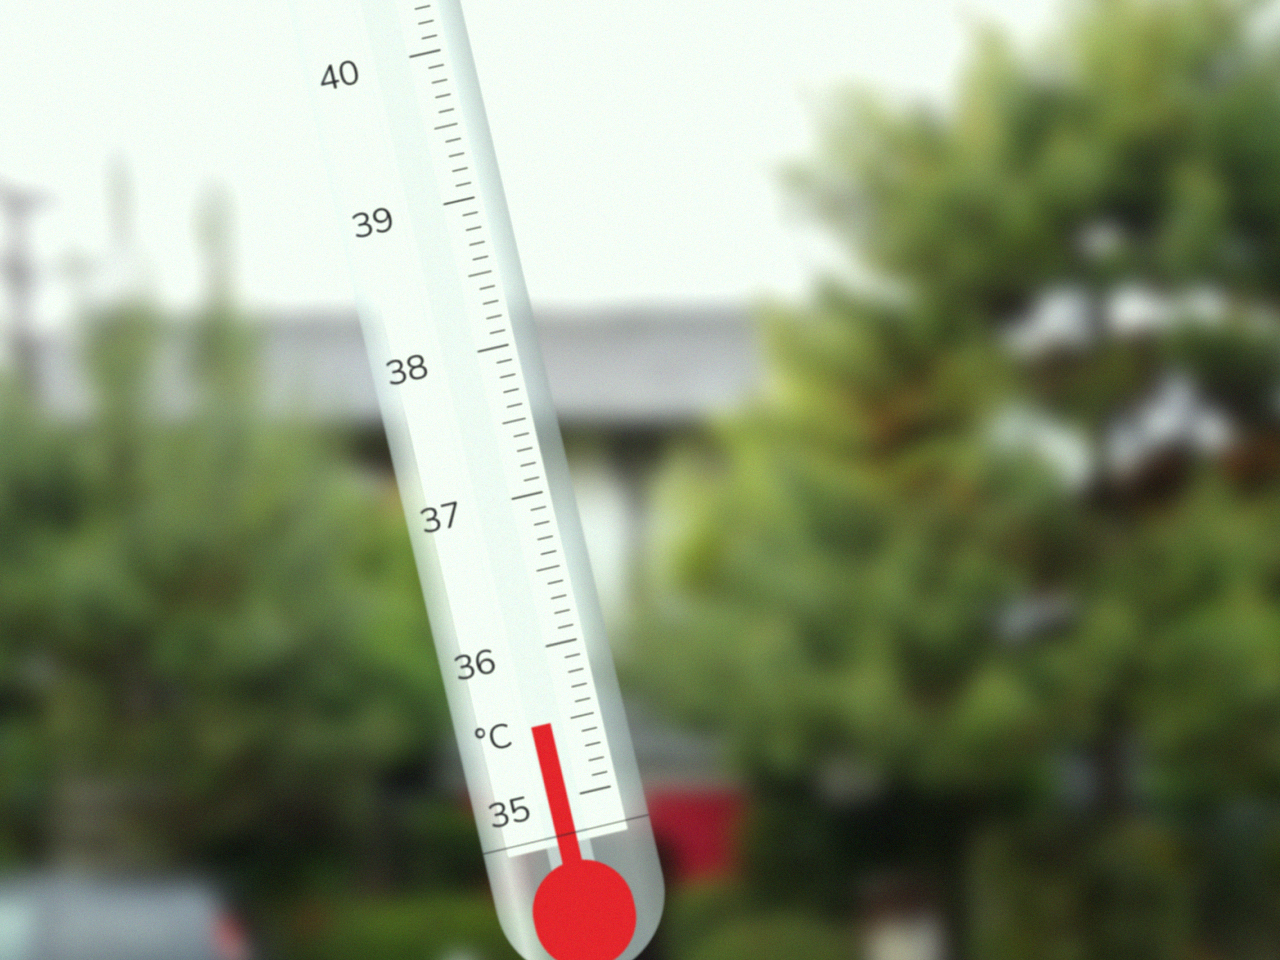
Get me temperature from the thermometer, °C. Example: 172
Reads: 35.5
